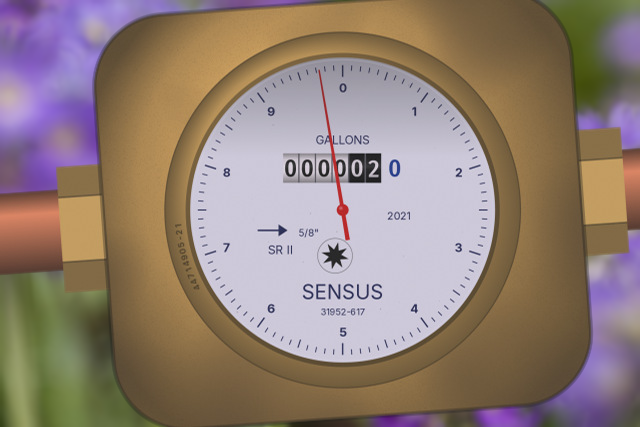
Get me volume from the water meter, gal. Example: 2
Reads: 19.7
